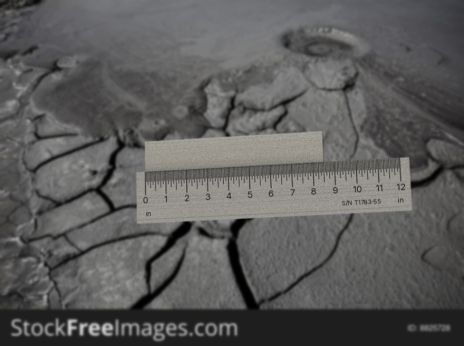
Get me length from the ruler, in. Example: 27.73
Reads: 8.5
